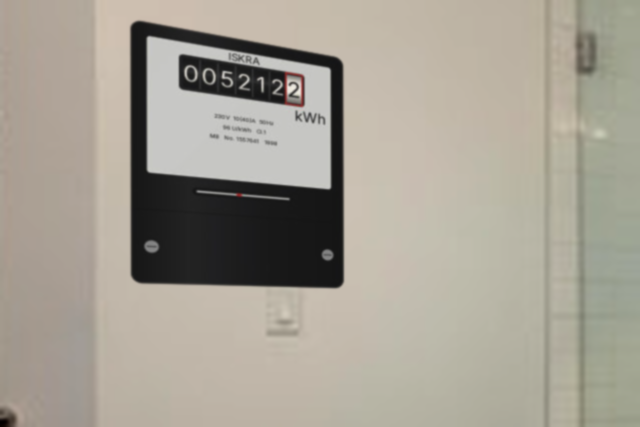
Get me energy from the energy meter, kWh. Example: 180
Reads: 5212.2
